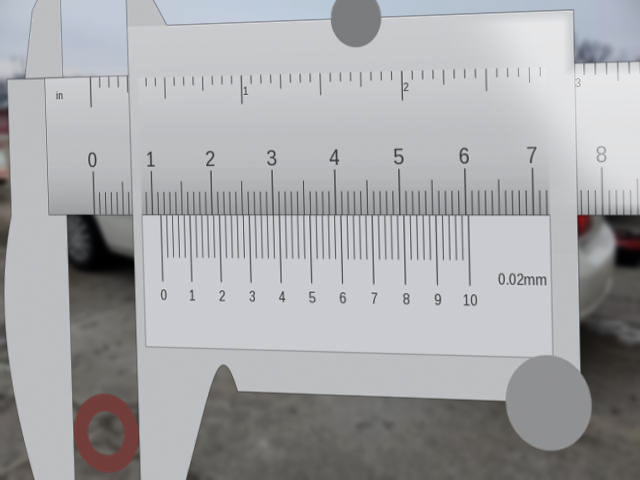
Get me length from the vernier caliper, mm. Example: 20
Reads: 11.4
